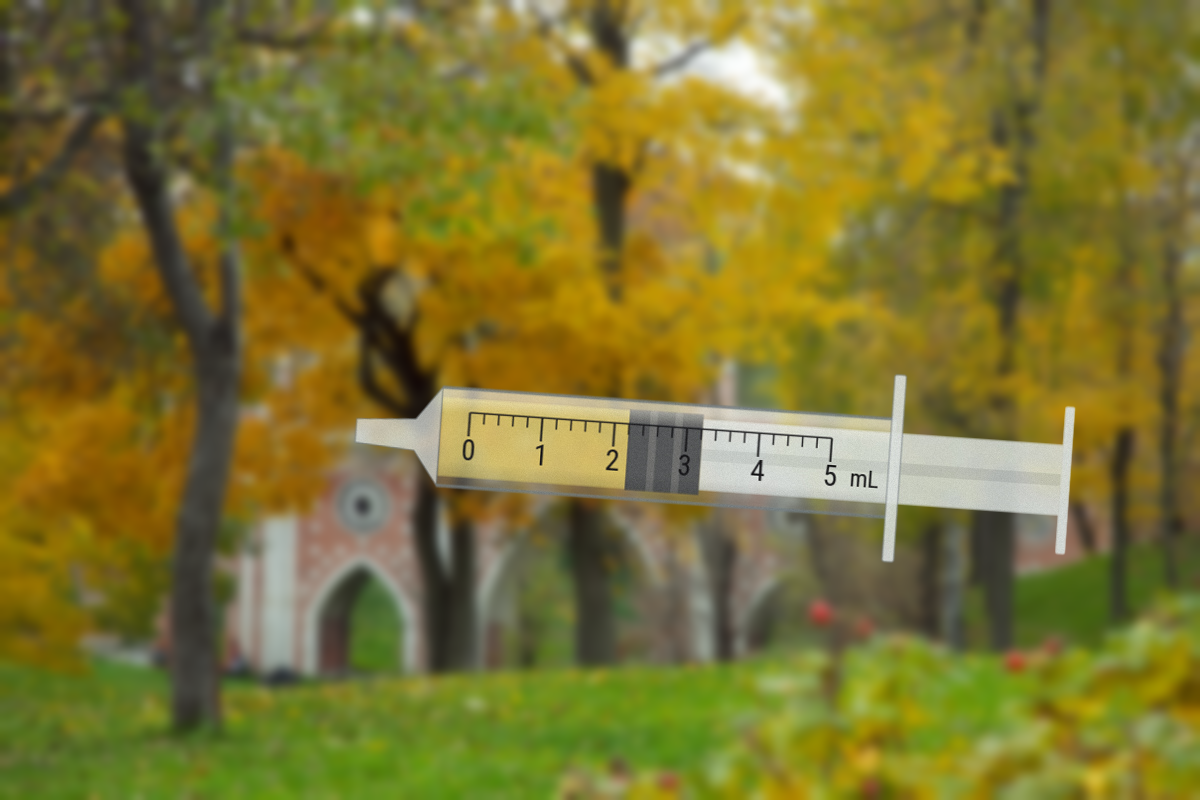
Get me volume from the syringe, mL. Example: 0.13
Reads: 2.2
